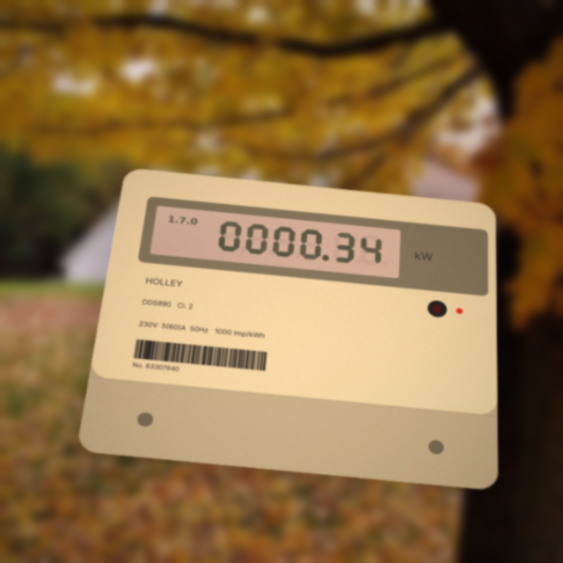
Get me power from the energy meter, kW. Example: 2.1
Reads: 0.34
